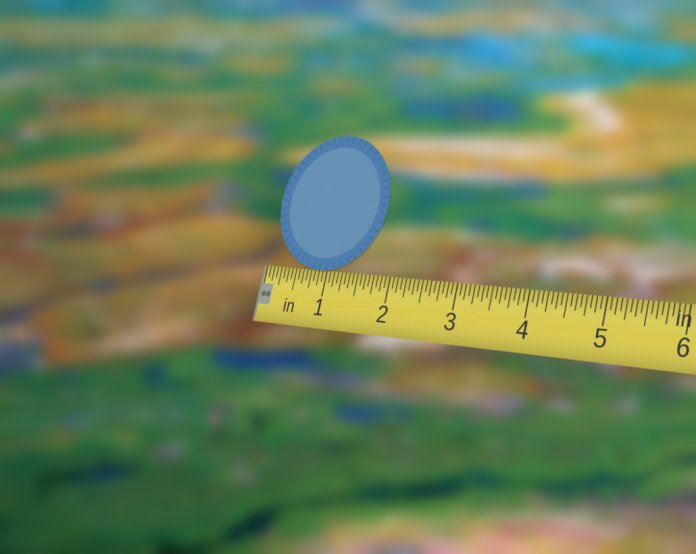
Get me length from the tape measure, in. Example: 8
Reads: 1.75
